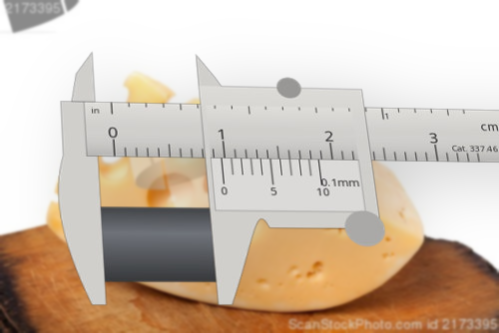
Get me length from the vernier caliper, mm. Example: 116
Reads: 9.7
